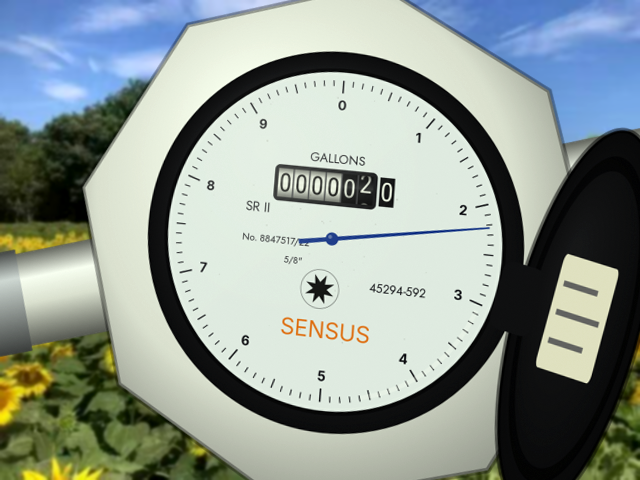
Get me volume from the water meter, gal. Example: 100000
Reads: 22.2
